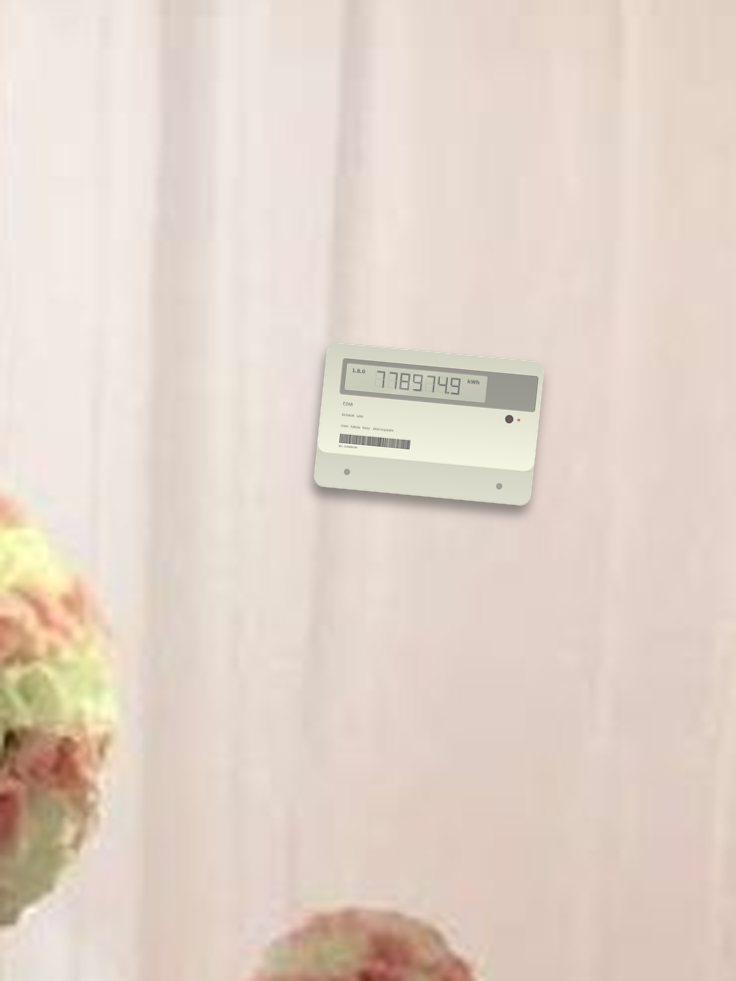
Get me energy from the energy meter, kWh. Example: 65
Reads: 778974.9
